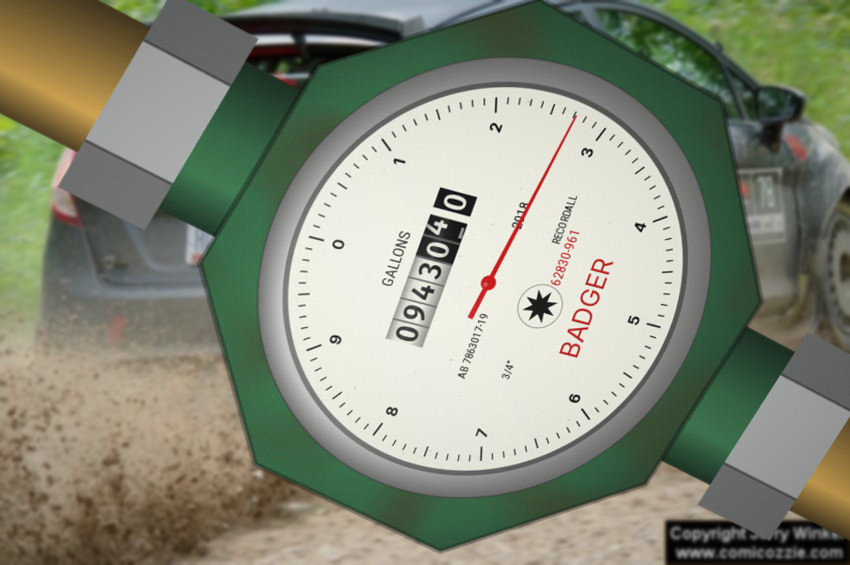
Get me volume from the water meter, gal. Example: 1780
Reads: 943042.7
